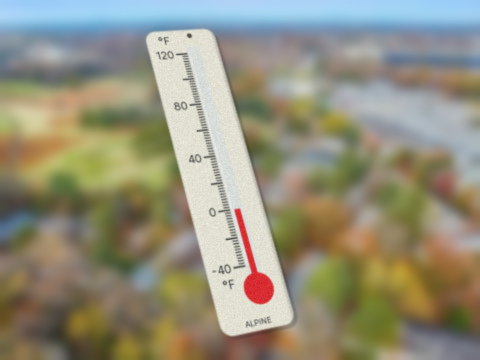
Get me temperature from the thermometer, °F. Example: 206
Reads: 0
